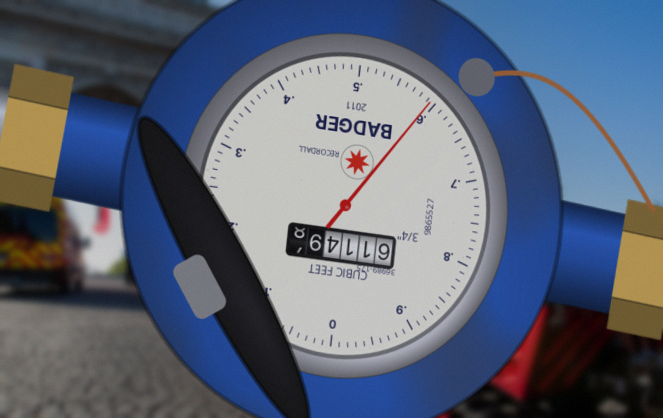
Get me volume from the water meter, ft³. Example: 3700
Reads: 611497.59
